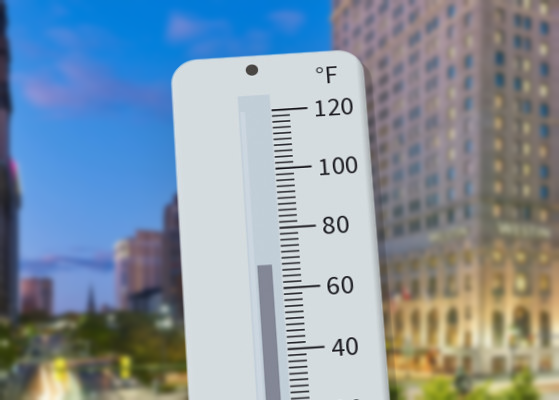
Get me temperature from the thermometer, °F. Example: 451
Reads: 68
